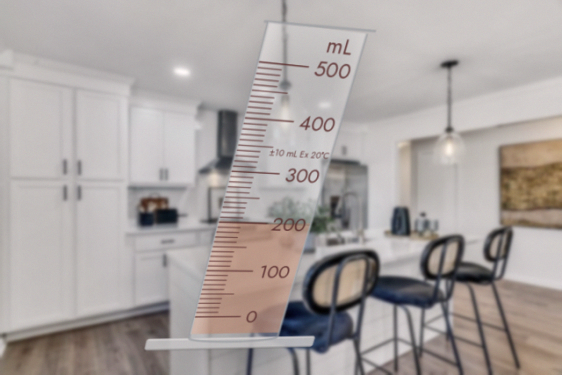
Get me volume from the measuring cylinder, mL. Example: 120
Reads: 200
